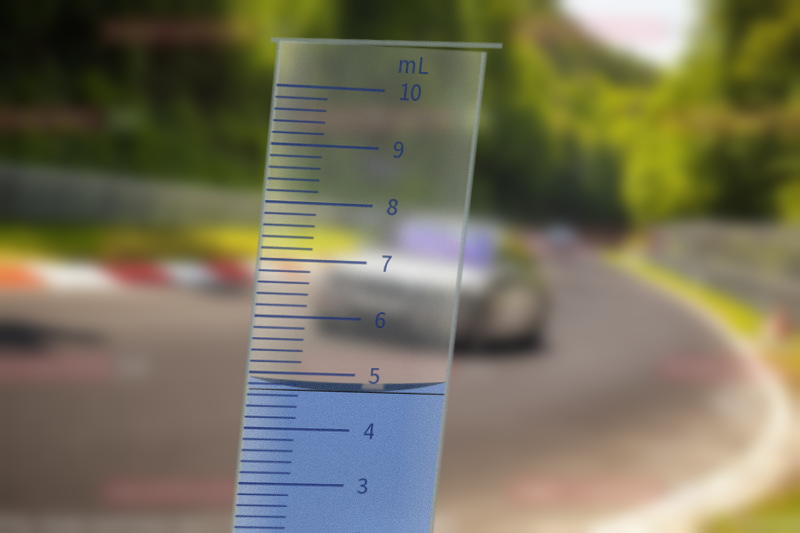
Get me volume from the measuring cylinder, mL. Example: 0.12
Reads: 4.7
